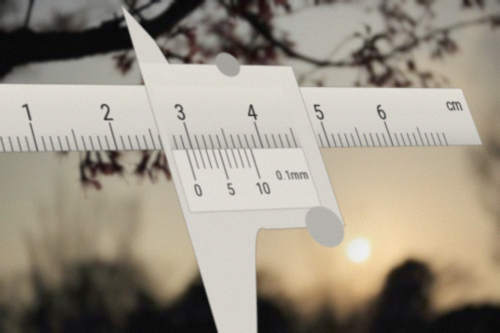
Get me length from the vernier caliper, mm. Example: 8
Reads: 29.2
